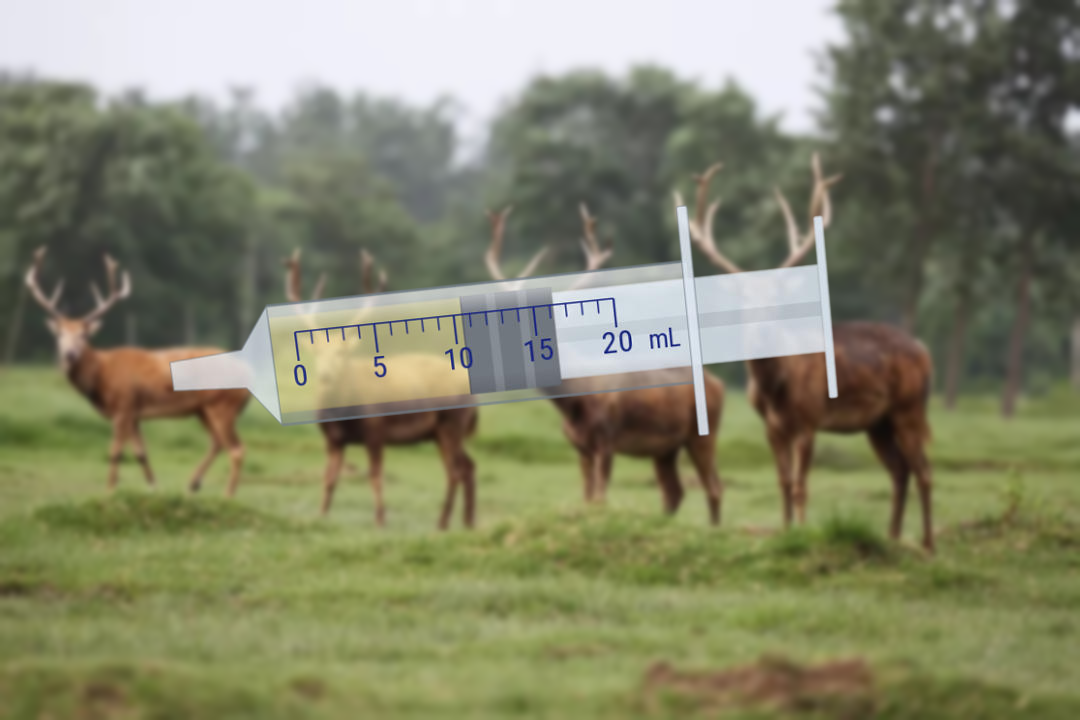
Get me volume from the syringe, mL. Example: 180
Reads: 10.5
